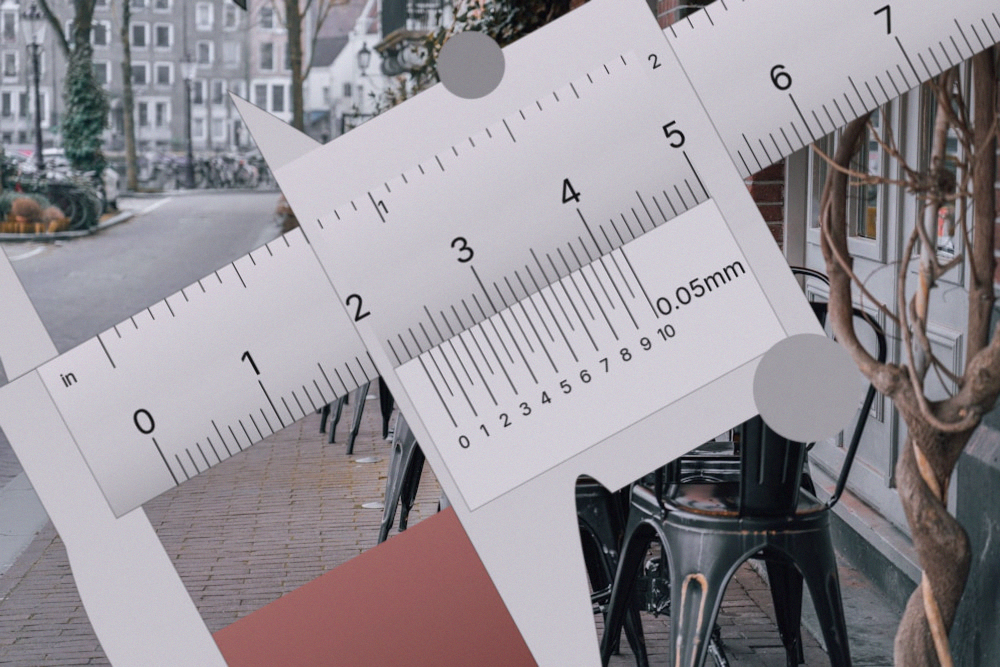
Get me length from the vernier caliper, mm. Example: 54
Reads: 22.6
